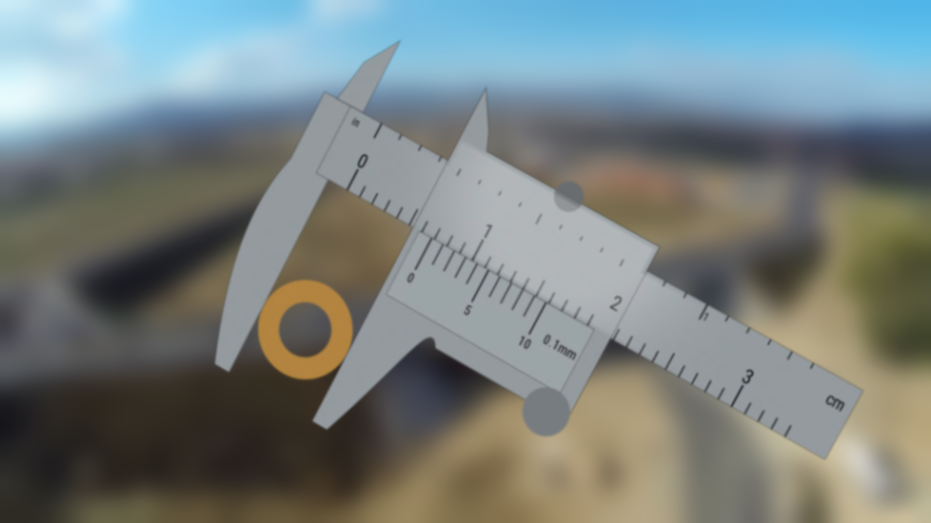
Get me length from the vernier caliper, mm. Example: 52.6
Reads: 6.8
